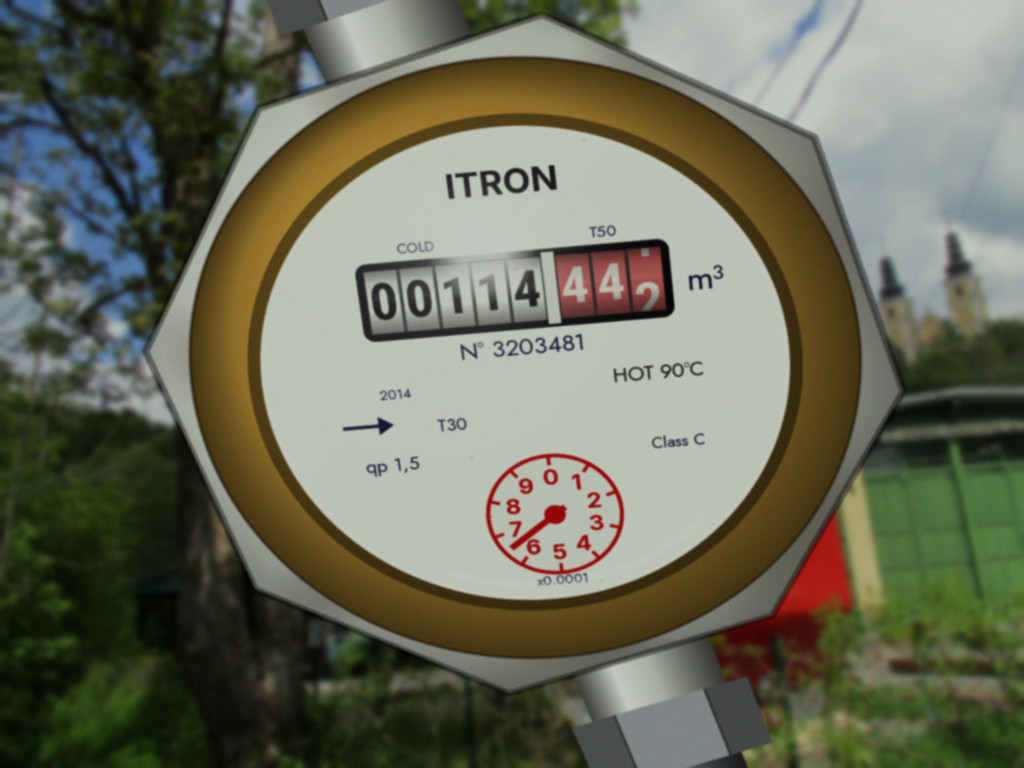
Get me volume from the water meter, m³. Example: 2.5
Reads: 114.4416
